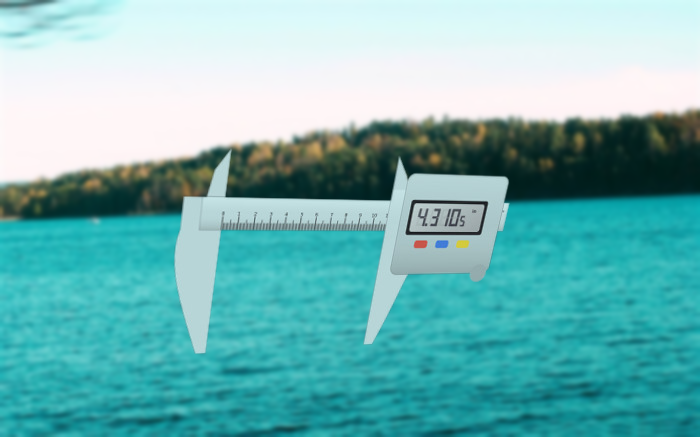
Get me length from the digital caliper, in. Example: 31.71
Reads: 4.3105
